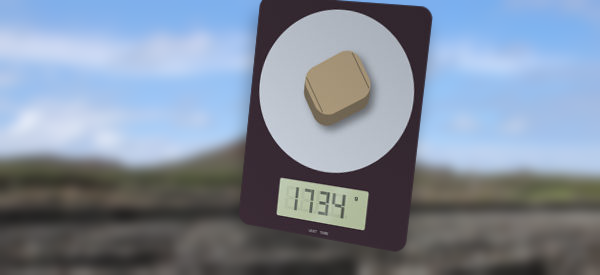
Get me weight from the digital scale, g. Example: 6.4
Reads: 1734
